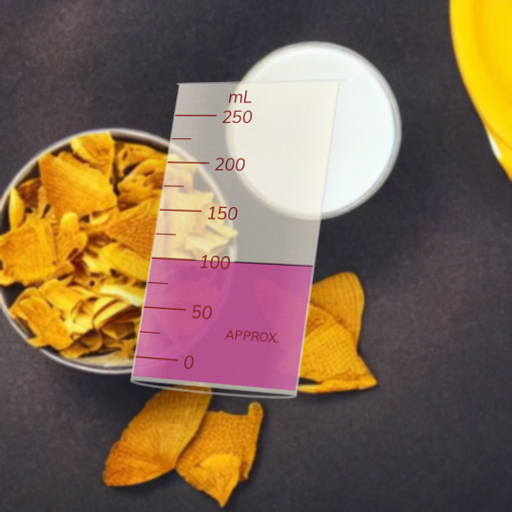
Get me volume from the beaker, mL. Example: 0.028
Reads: 100
